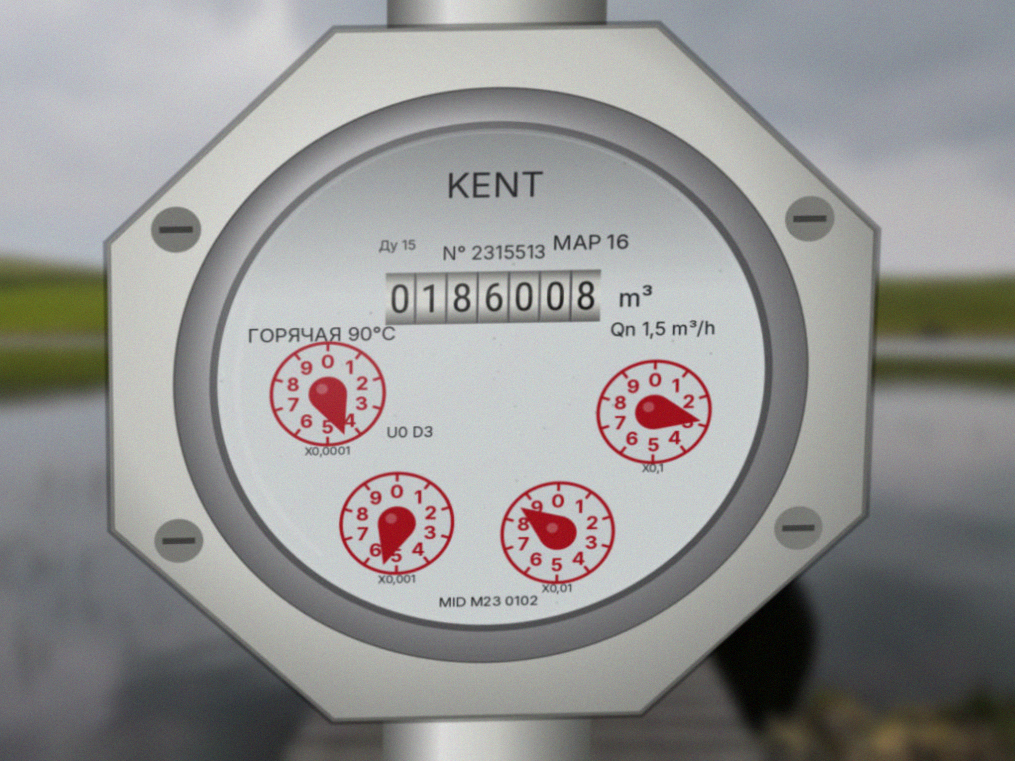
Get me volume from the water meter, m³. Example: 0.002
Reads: 186008.2854
